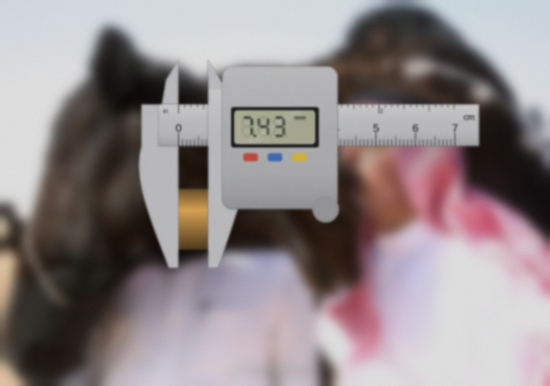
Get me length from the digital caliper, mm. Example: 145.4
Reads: 7.43
